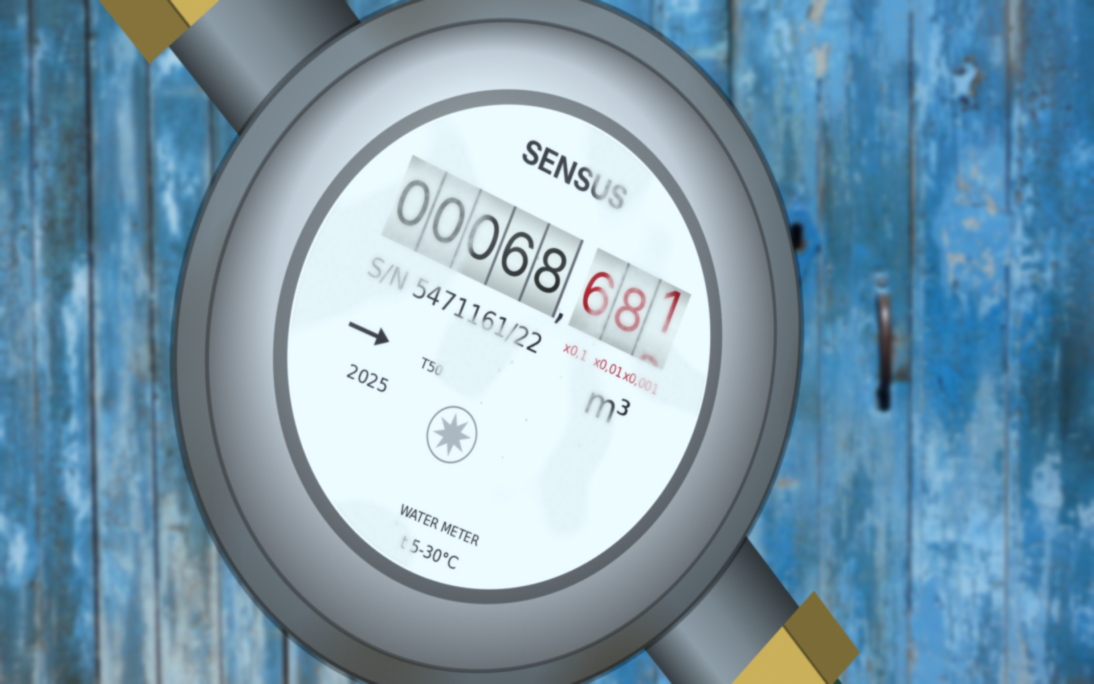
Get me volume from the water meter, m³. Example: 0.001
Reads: 68.681
